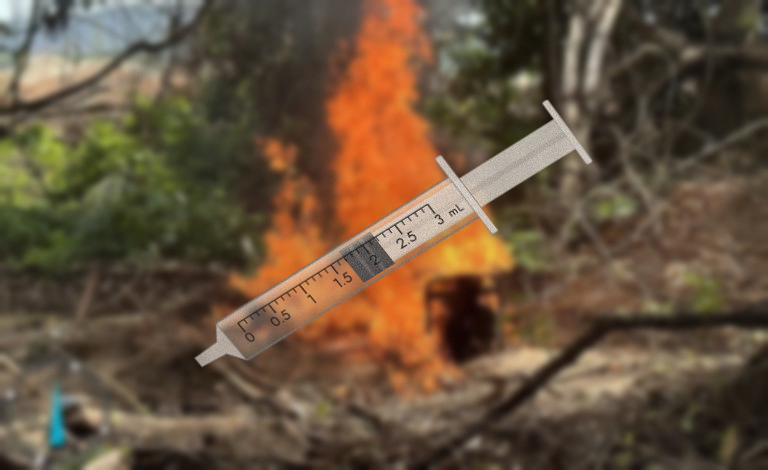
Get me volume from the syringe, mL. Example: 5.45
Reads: 1.7
